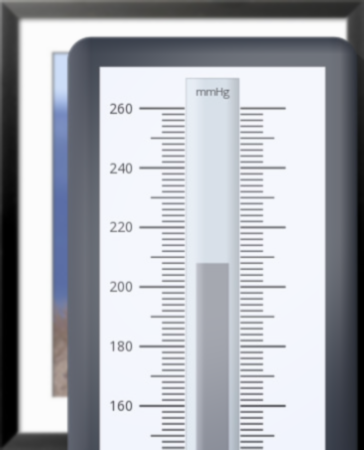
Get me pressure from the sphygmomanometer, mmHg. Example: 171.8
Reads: 208
